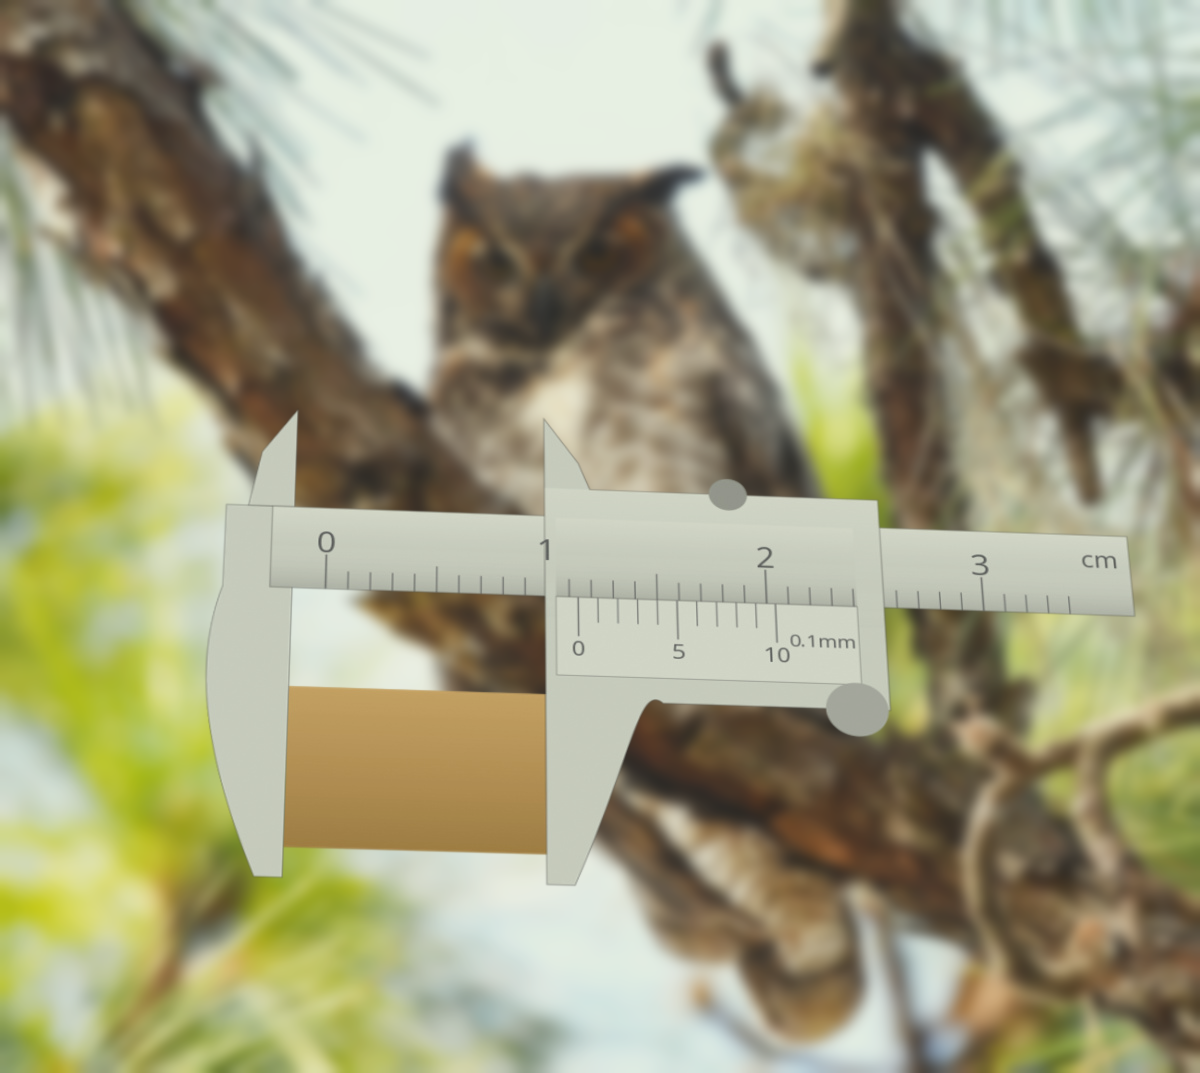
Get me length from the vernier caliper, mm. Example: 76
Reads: 11.4
